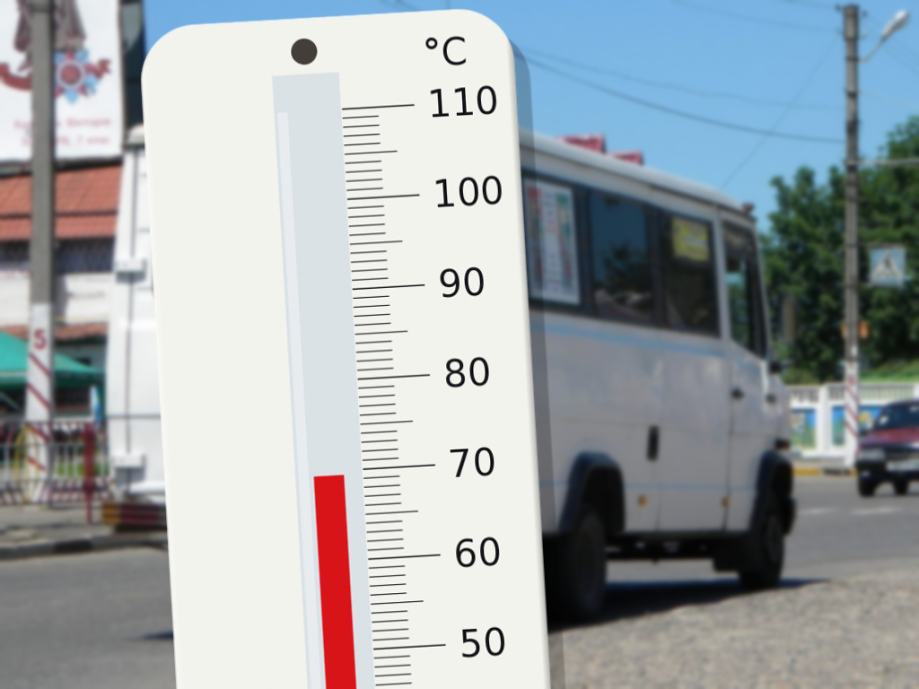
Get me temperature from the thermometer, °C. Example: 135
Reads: 69.5
